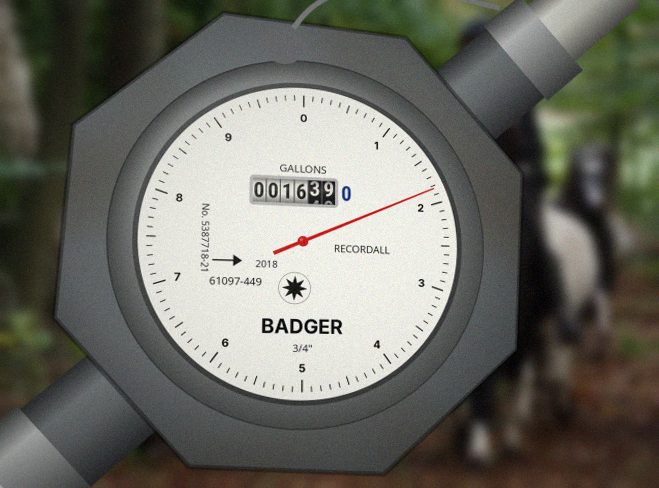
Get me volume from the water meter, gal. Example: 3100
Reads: 16391.8
